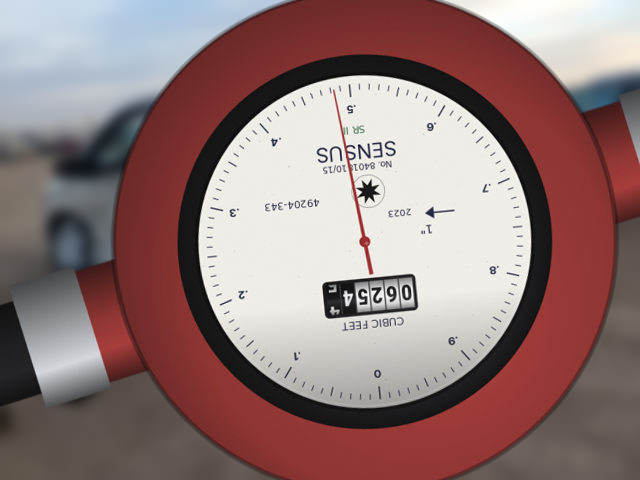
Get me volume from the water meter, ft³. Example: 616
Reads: 62544.48
